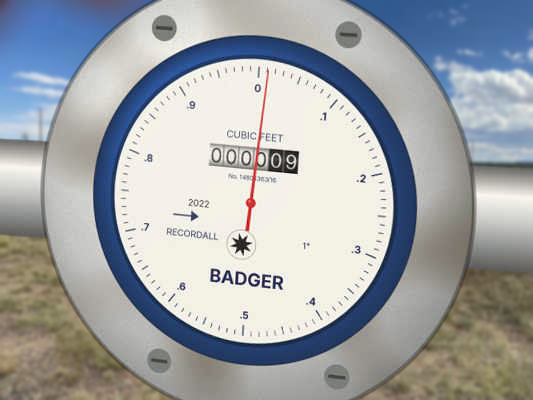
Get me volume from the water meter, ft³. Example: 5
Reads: 9.01
